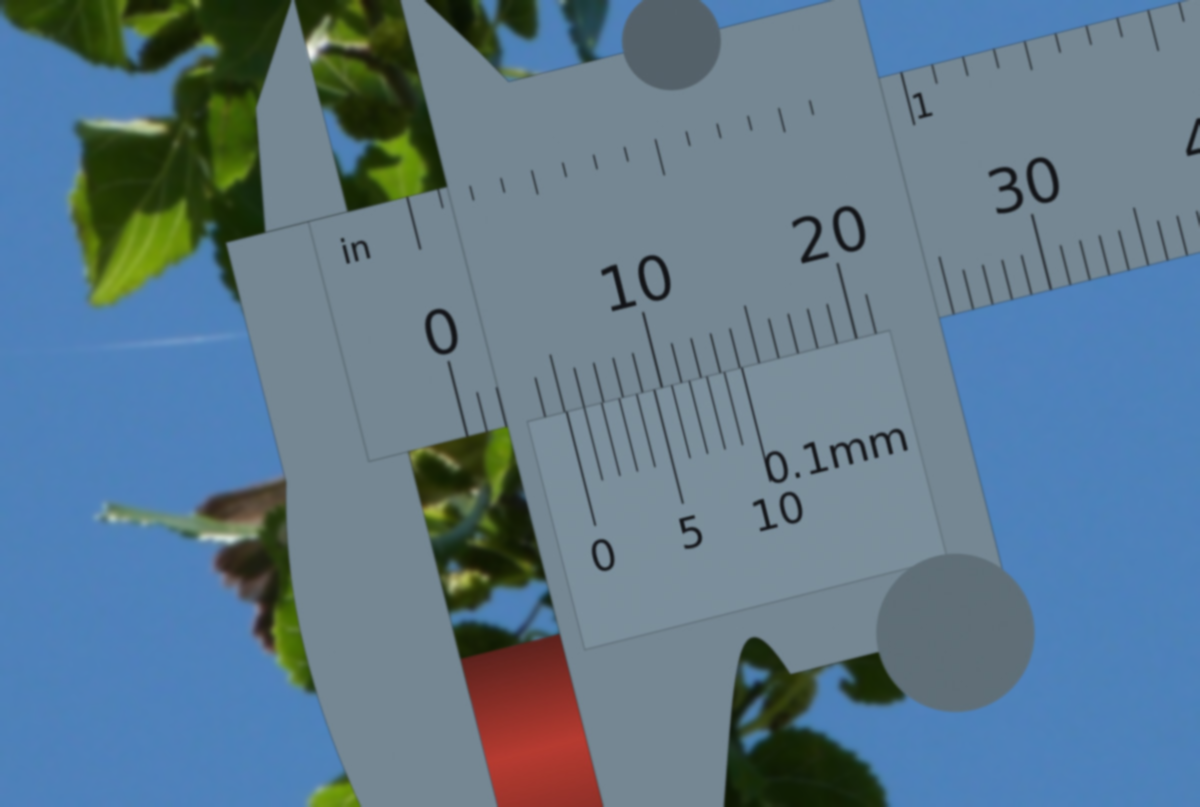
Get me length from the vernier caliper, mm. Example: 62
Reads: 5.1
